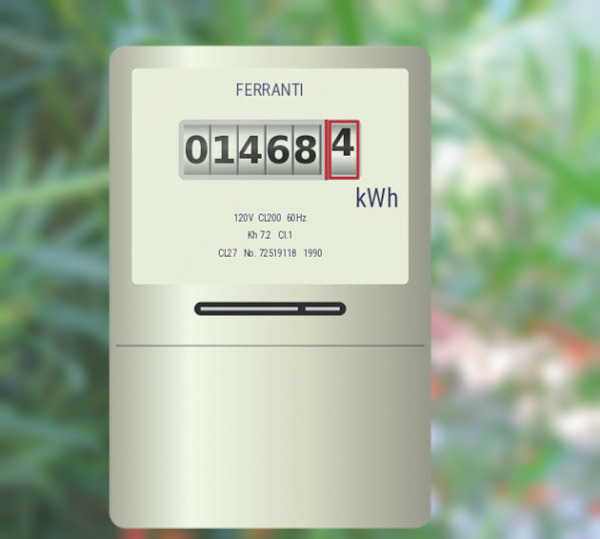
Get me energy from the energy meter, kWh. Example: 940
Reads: 1468.4
